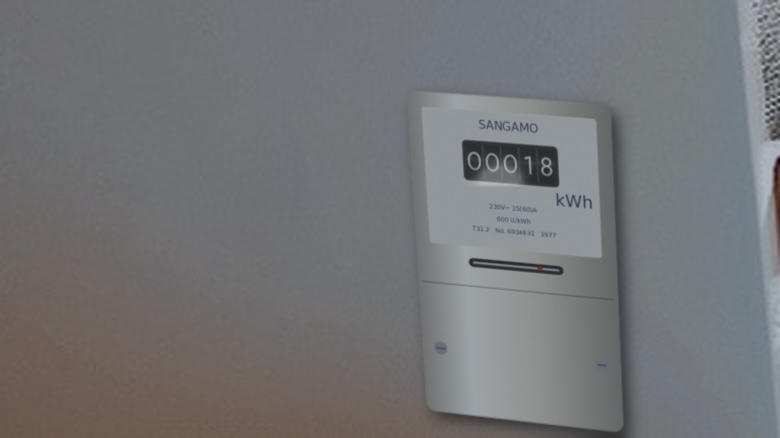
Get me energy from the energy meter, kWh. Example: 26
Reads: 18
